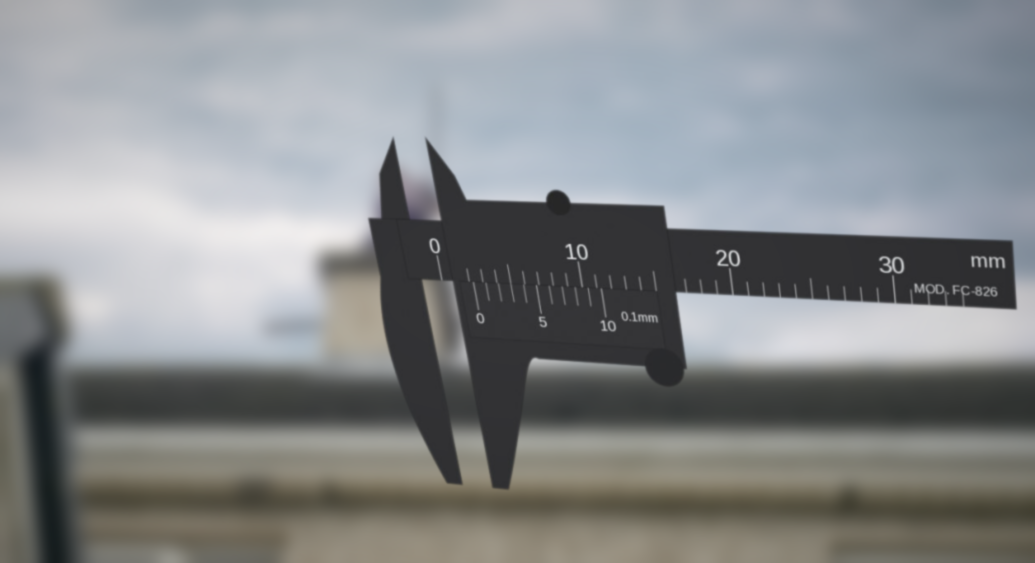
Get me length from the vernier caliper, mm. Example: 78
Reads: 2.3
